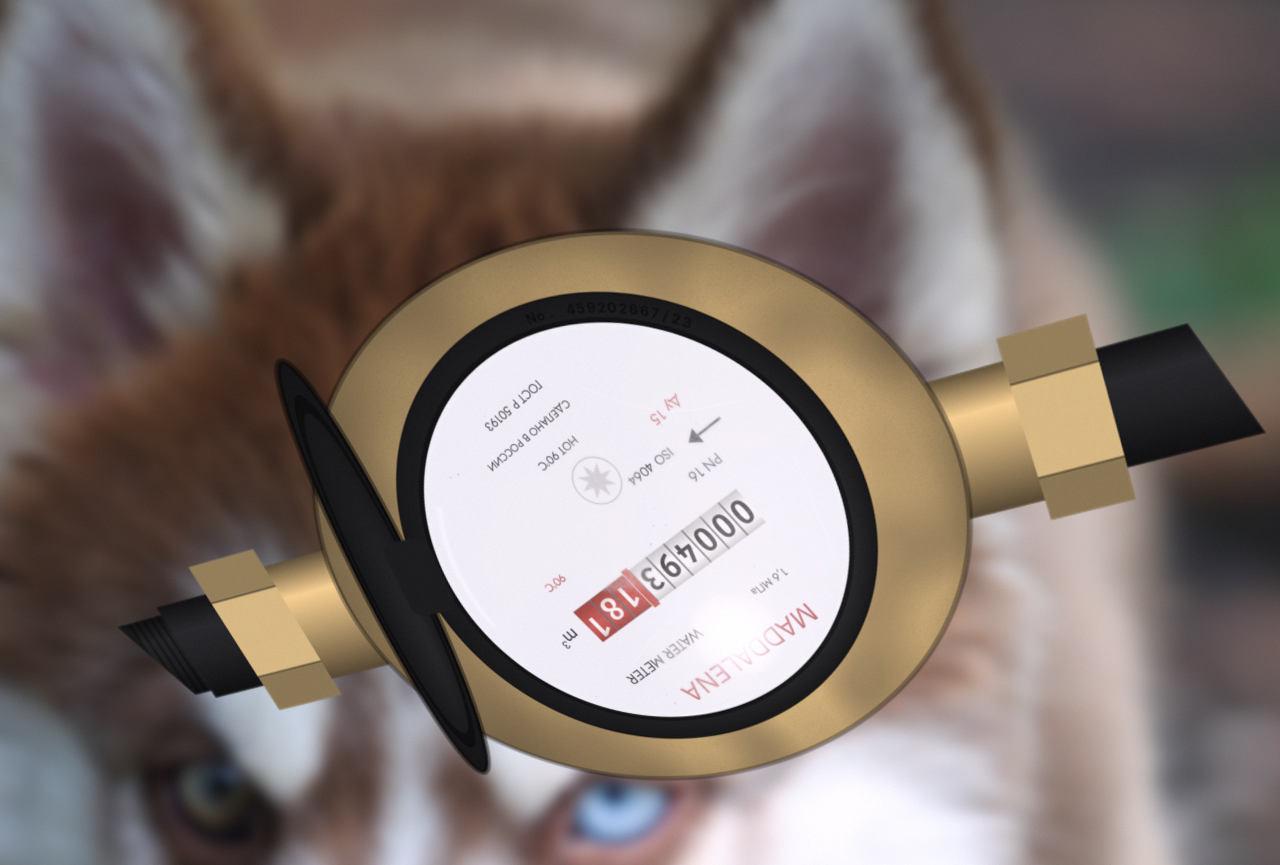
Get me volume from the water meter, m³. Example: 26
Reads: 493.181
